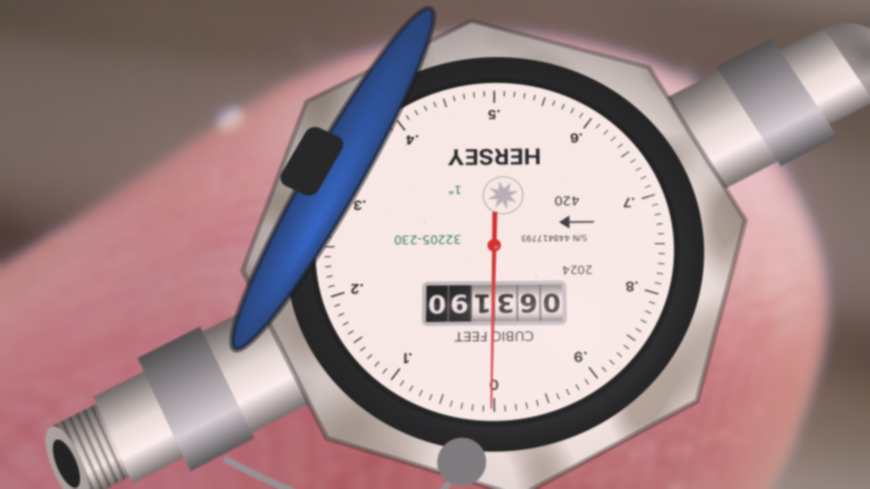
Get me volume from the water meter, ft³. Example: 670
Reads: 63190.00
